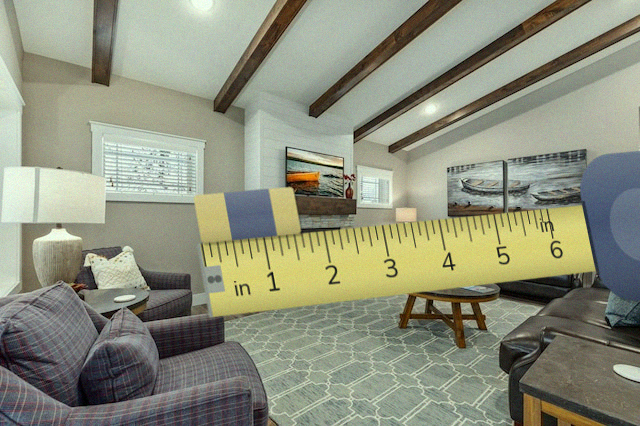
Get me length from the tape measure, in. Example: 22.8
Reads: 1.625
